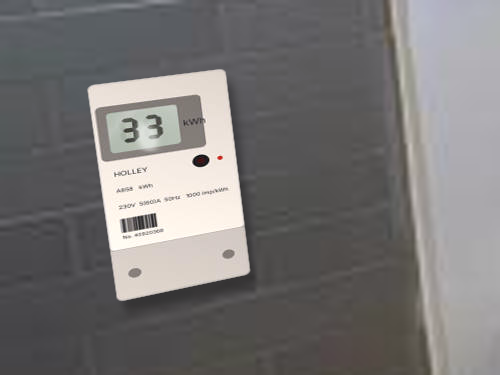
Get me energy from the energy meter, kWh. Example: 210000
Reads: 33
